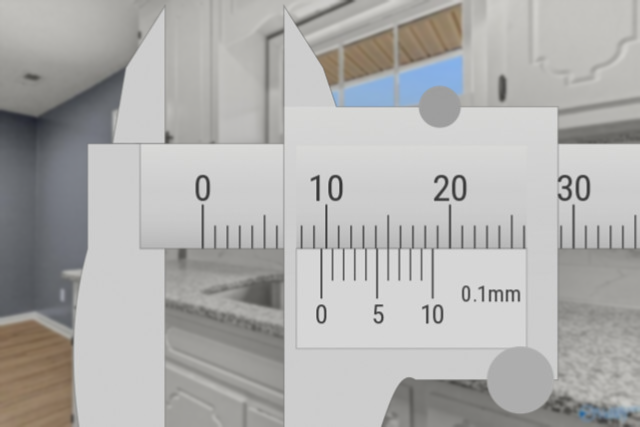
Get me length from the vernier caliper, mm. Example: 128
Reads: 9.6
